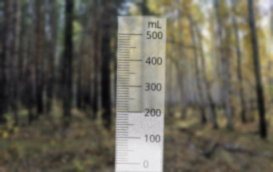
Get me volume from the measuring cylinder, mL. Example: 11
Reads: 200
